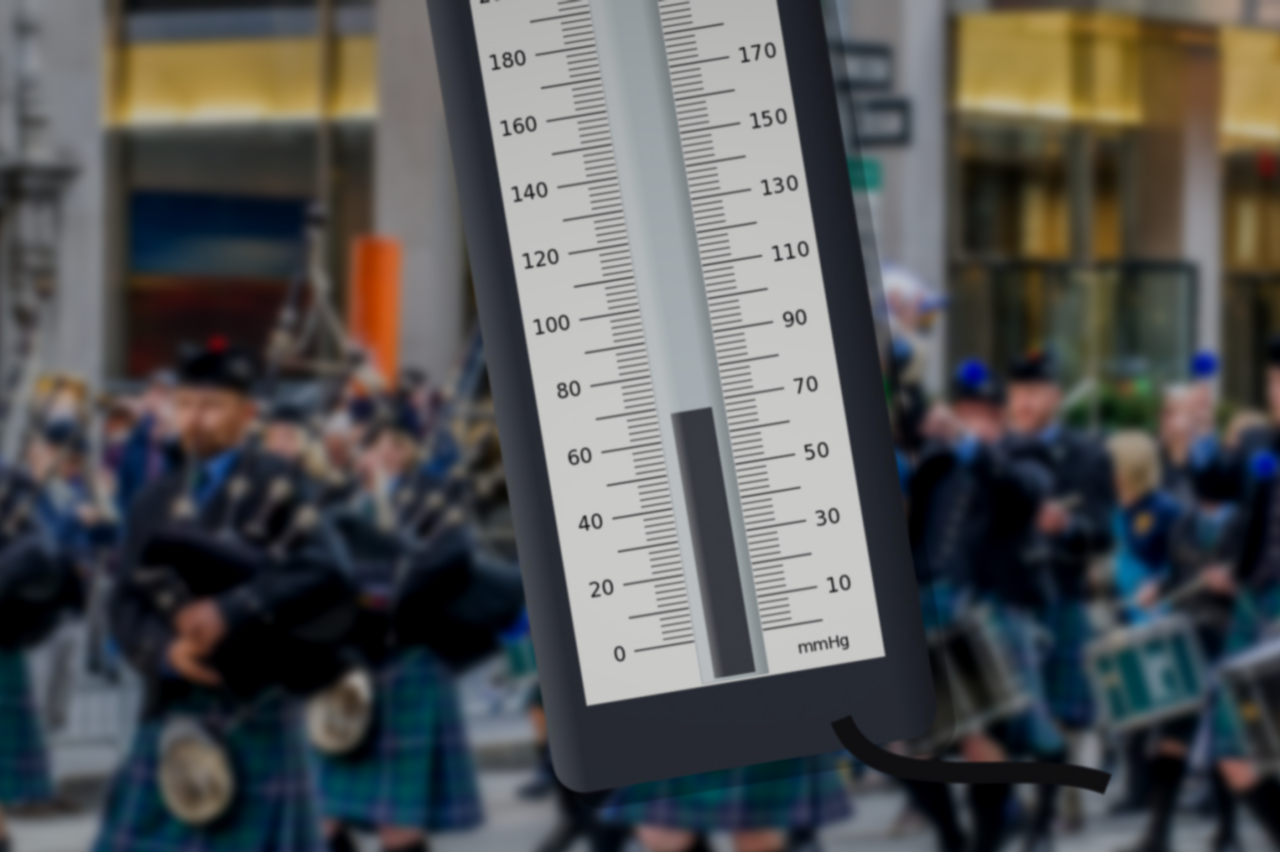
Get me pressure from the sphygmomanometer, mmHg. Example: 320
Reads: 68
